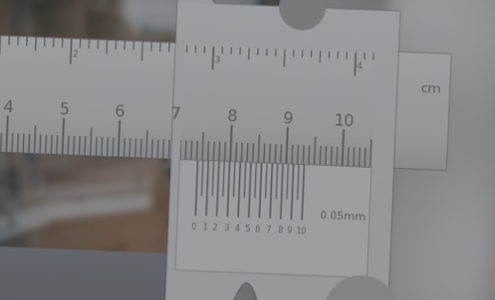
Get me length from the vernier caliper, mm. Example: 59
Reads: 74.2
